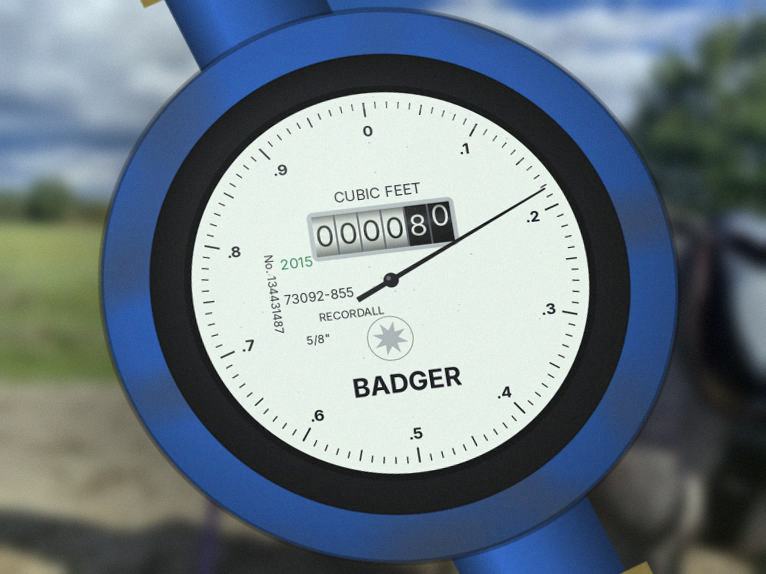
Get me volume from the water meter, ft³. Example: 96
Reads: 80.18
